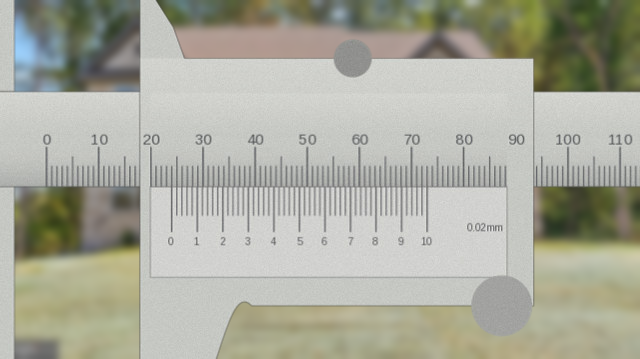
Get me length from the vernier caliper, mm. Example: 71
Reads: 24.0
